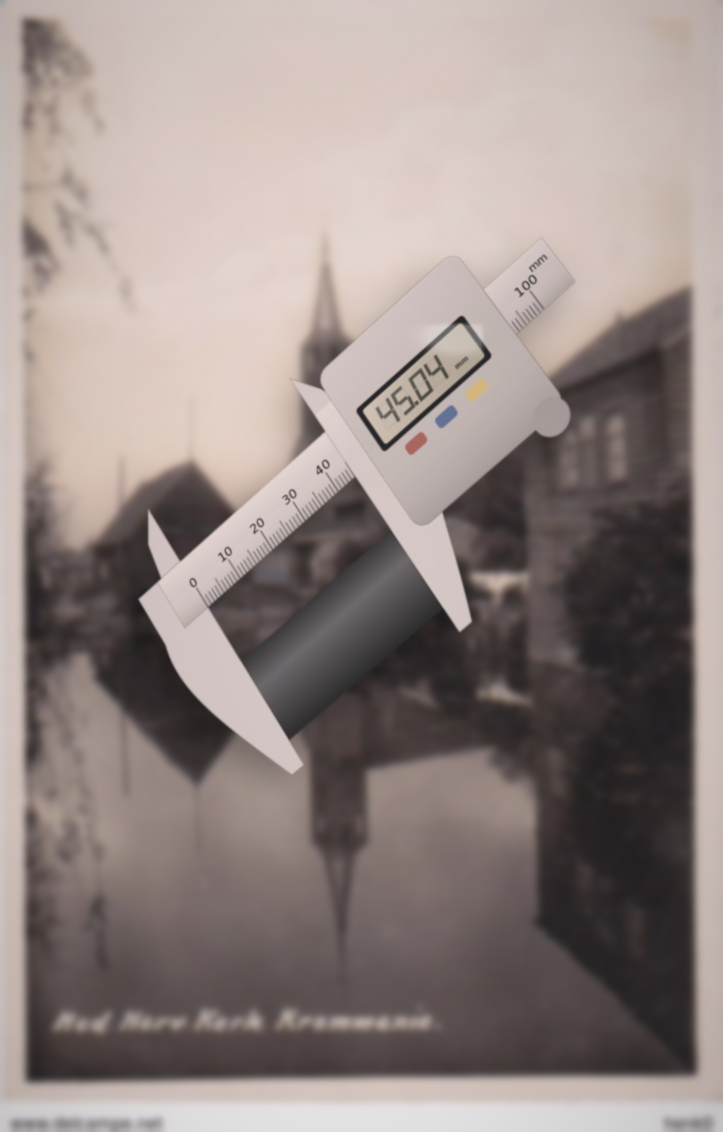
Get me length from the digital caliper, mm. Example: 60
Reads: 45.04
